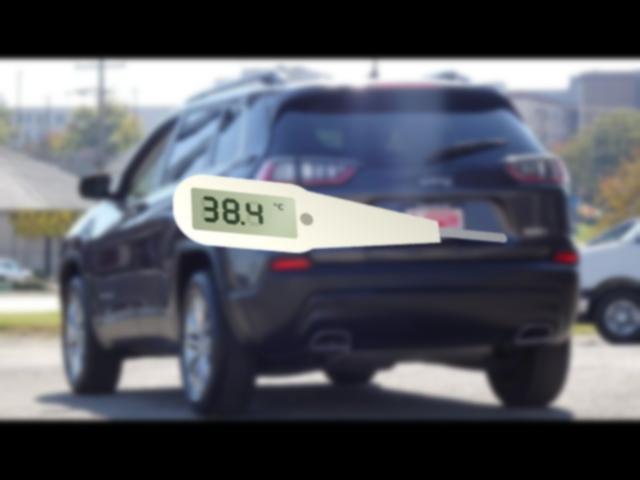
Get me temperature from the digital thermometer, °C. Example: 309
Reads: 38.4
